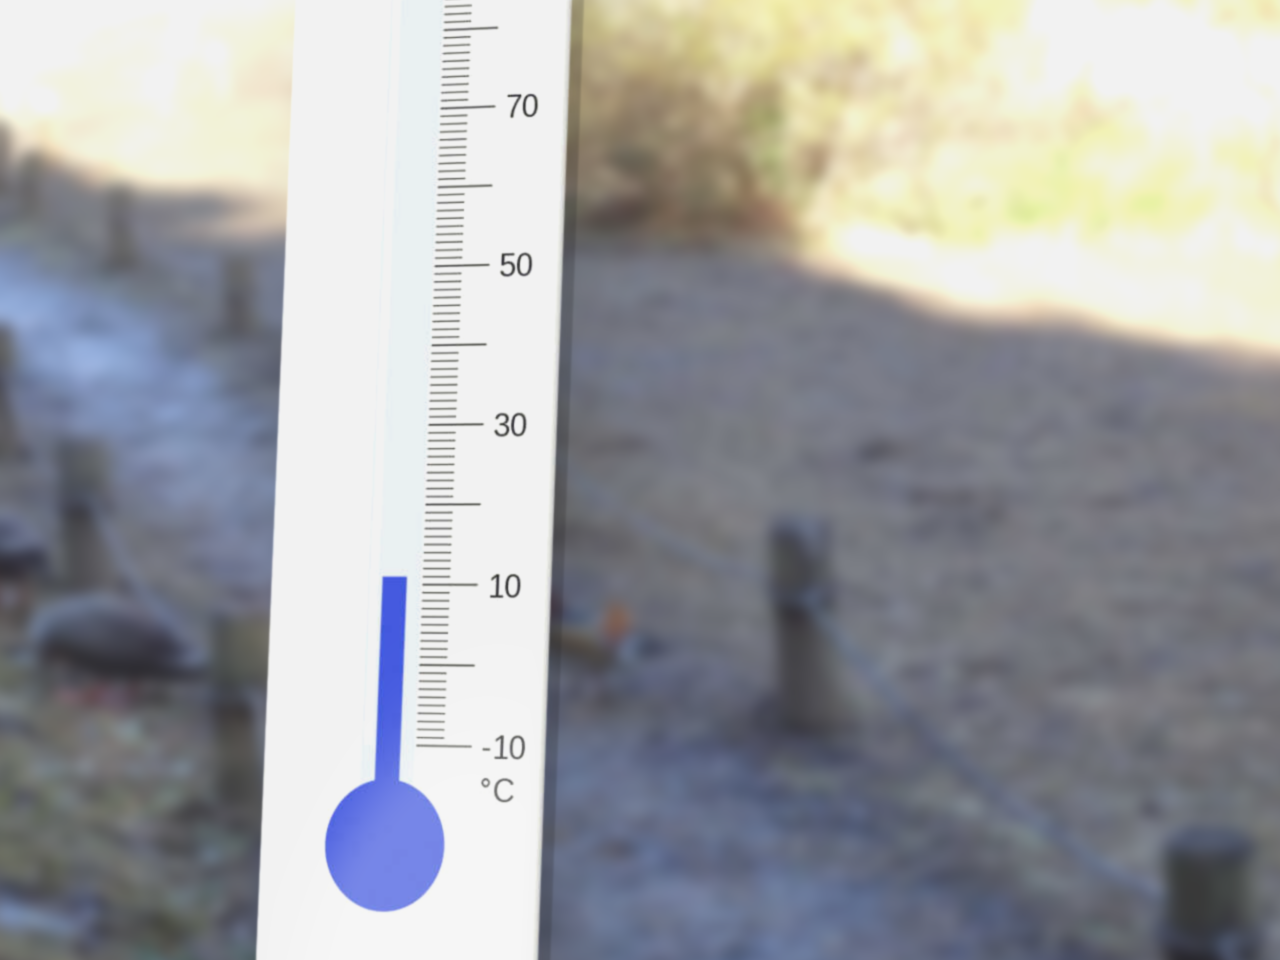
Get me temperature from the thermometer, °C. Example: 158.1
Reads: 11
